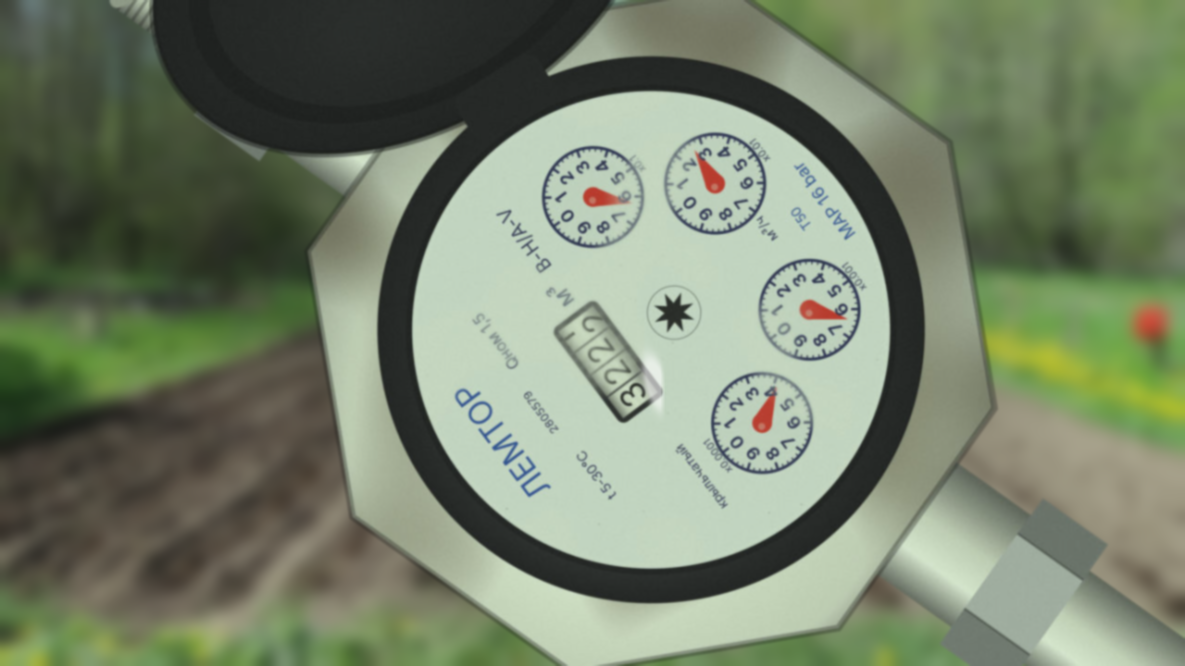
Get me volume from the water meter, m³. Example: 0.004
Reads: 3221.6264
